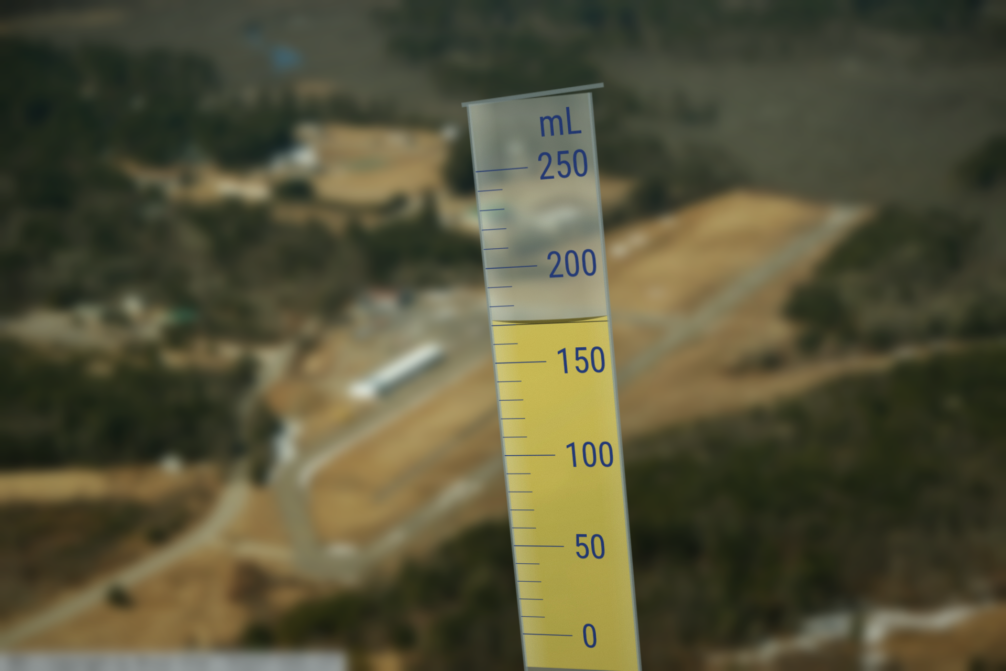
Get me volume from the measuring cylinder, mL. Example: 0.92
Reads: 170
